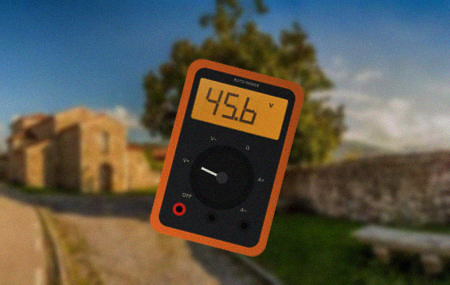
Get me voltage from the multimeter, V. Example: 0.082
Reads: 45.6
